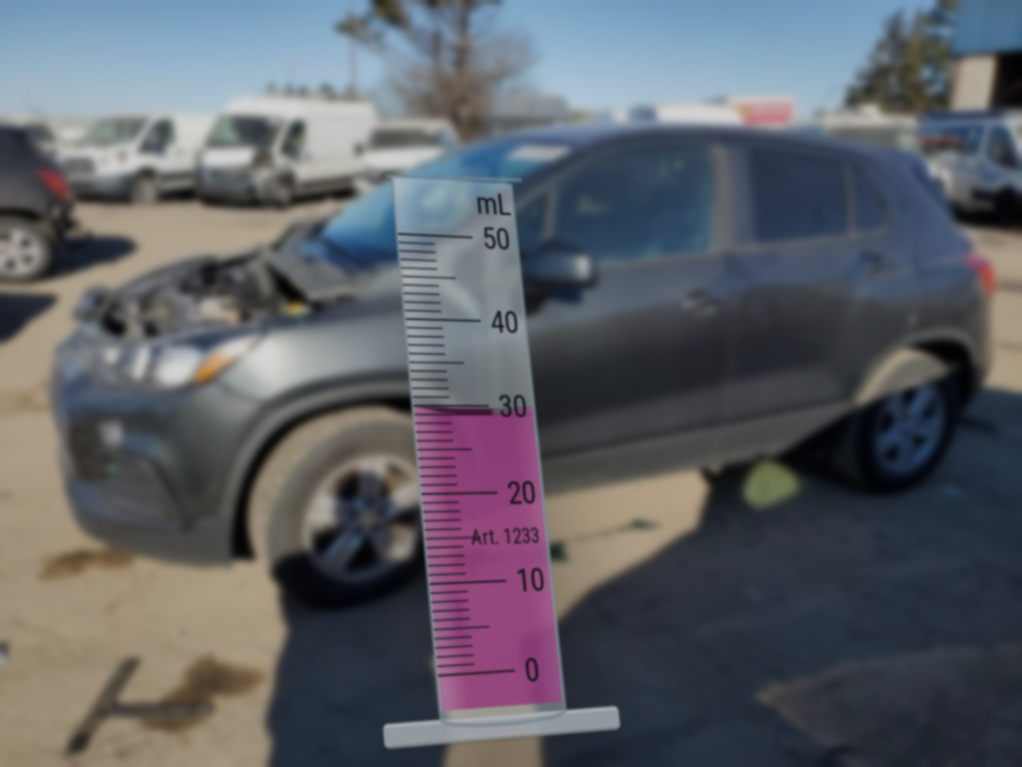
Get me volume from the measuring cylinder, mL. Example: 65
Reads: 29
